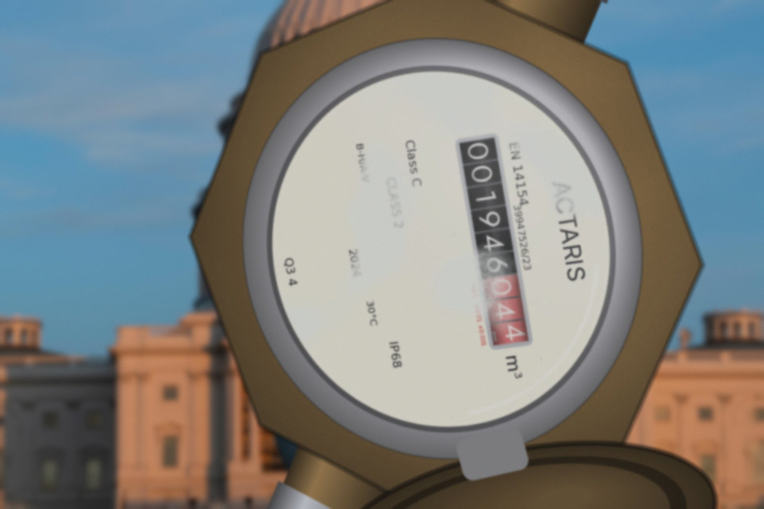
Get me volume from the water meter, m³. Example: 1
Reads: 1946.044
